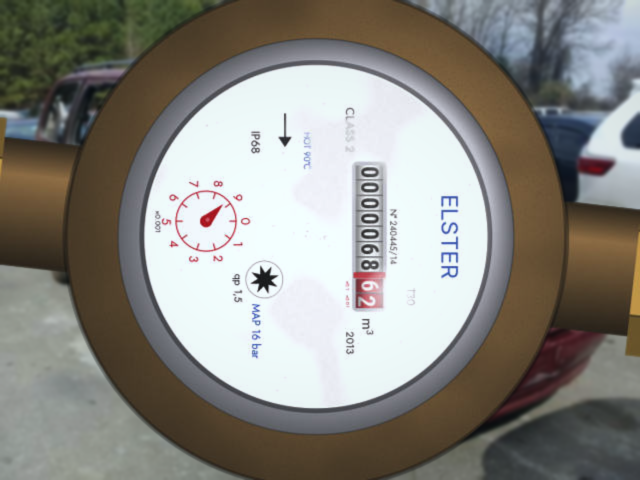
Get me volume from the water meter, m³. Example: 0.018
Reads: 68.618
